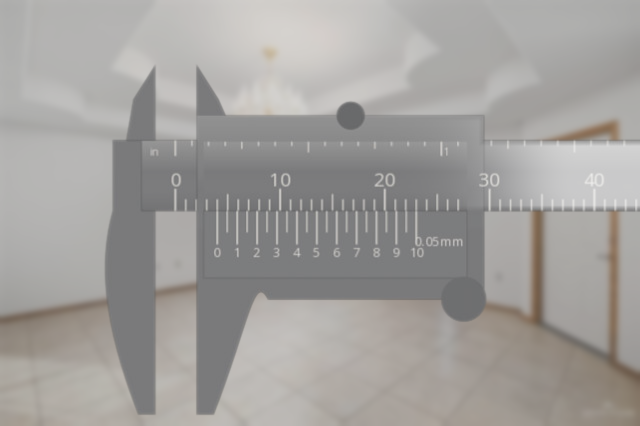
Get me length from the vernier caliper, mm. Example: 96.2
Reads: 4.0
